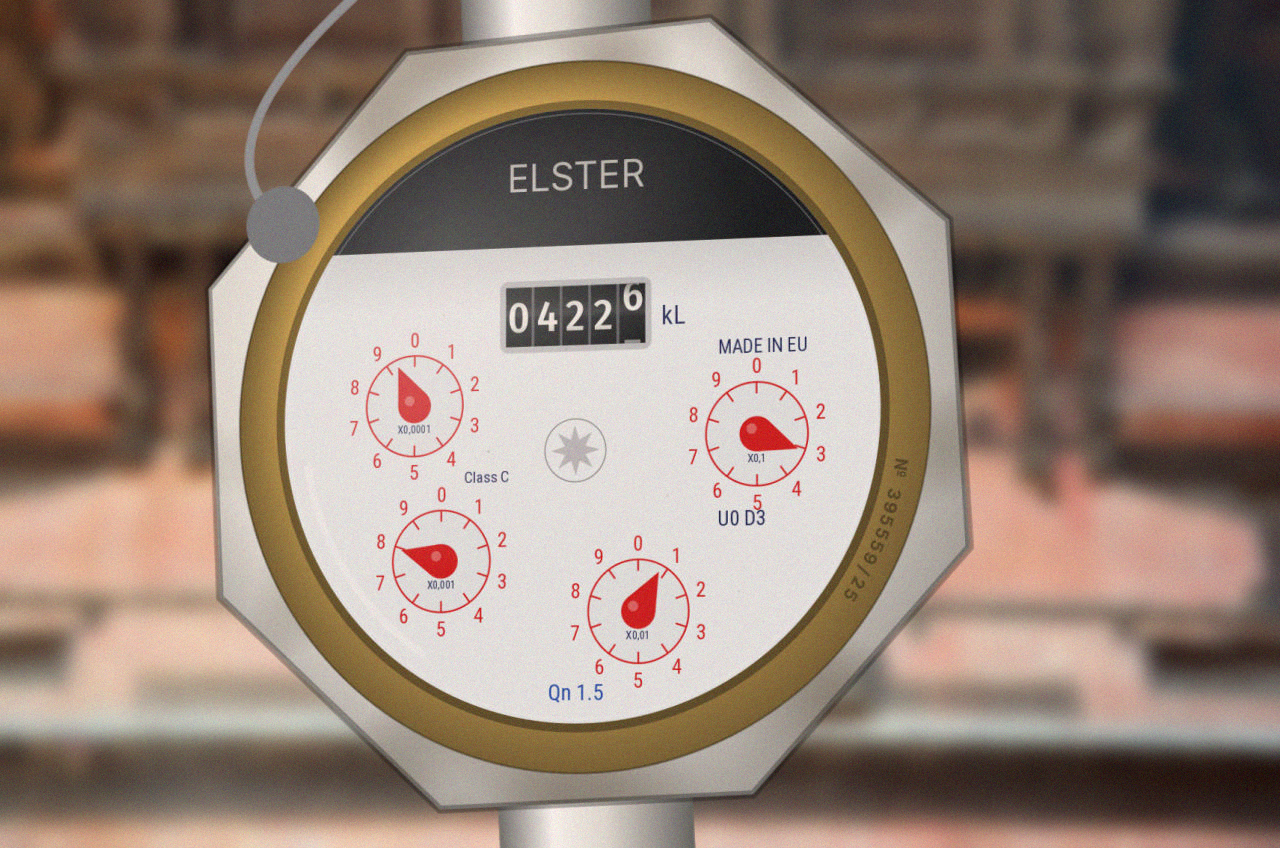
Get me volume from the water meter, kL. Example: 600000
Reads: 4226.3079
